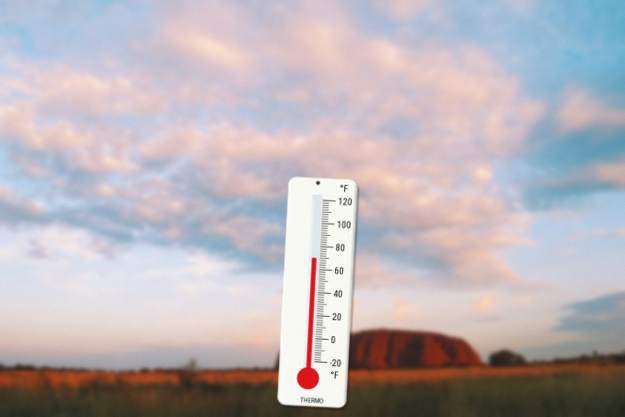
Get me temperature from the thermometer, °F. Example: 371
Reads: 70
